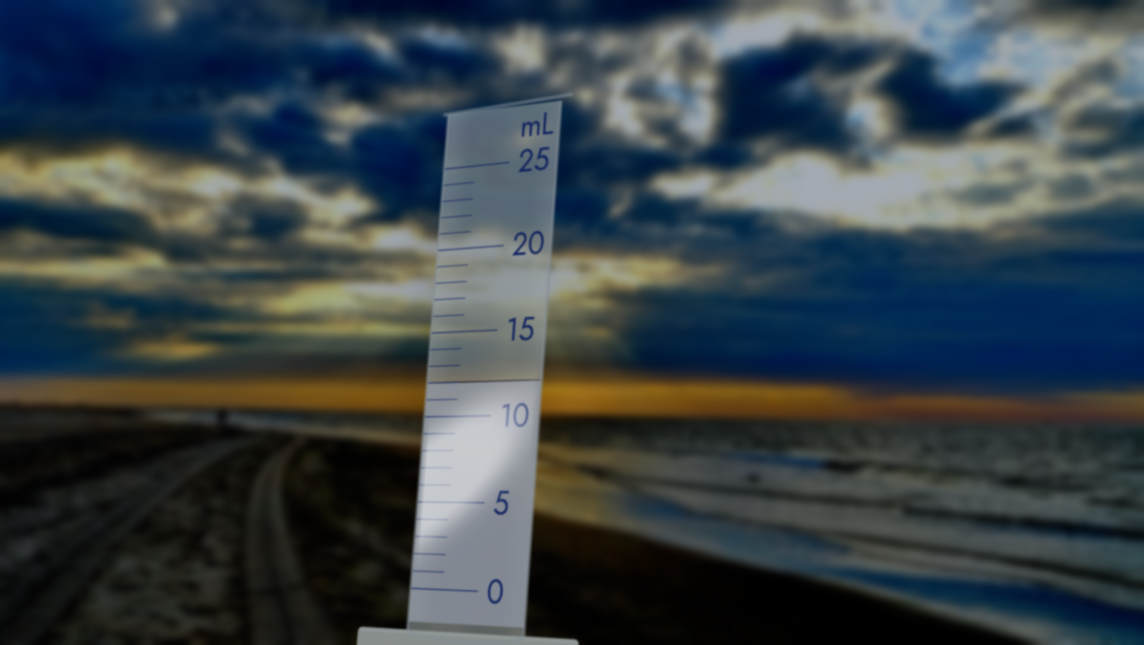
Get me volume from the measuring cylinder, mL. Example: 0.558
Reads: 12
